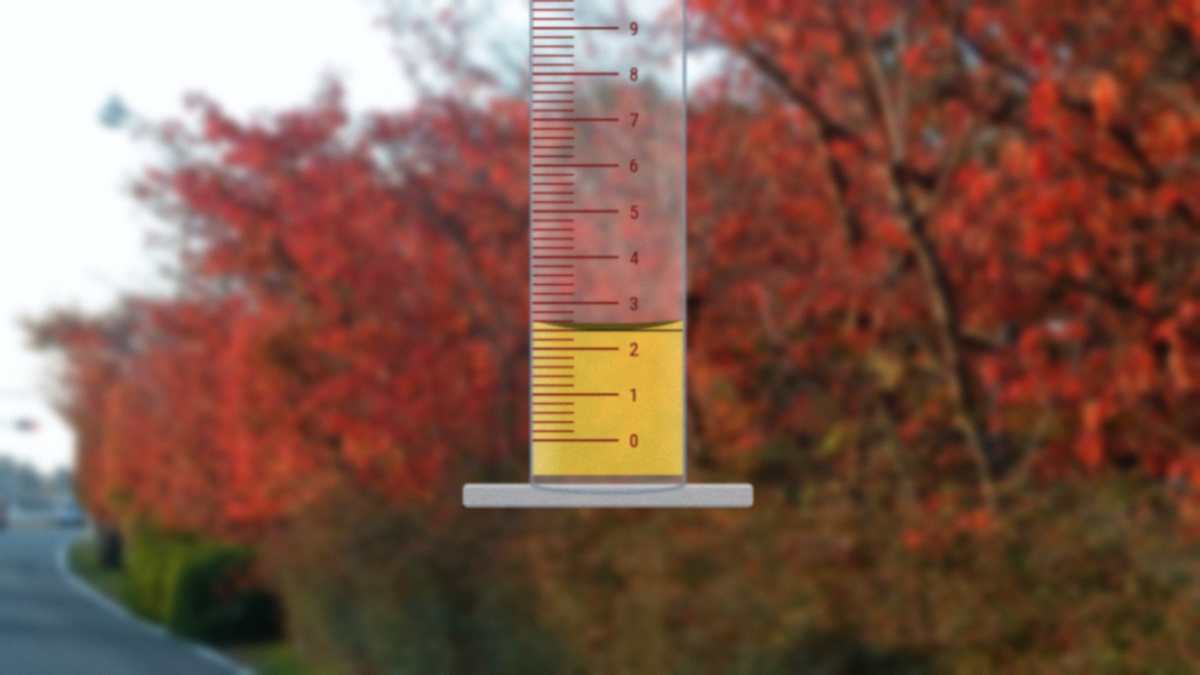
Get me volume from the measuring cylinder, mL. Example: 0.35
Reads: 2.4
